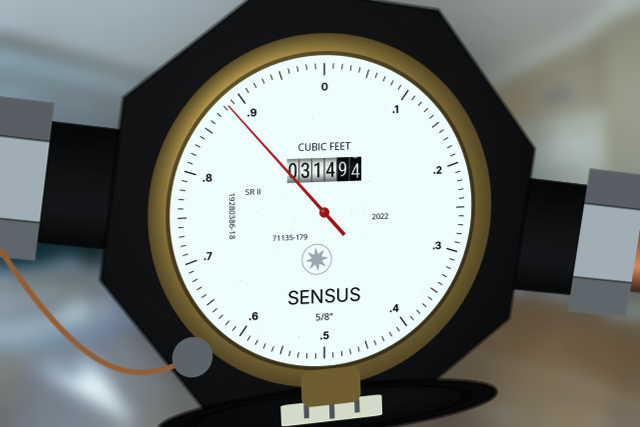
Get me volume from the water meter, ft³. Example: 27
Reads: 31493.88
